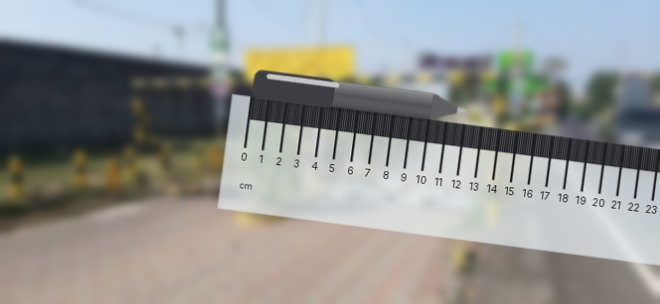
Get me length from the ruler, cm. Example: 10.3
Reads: 12
